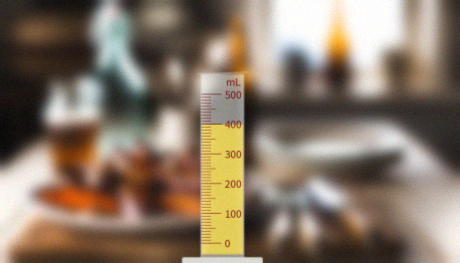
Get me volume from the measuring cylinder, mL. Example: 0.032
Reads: 400
